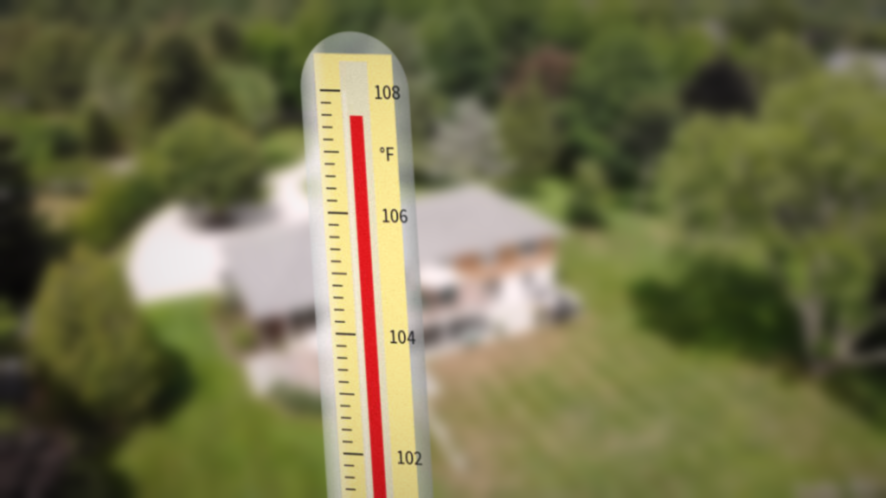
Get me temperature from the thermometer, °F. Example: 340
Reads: 107.6
